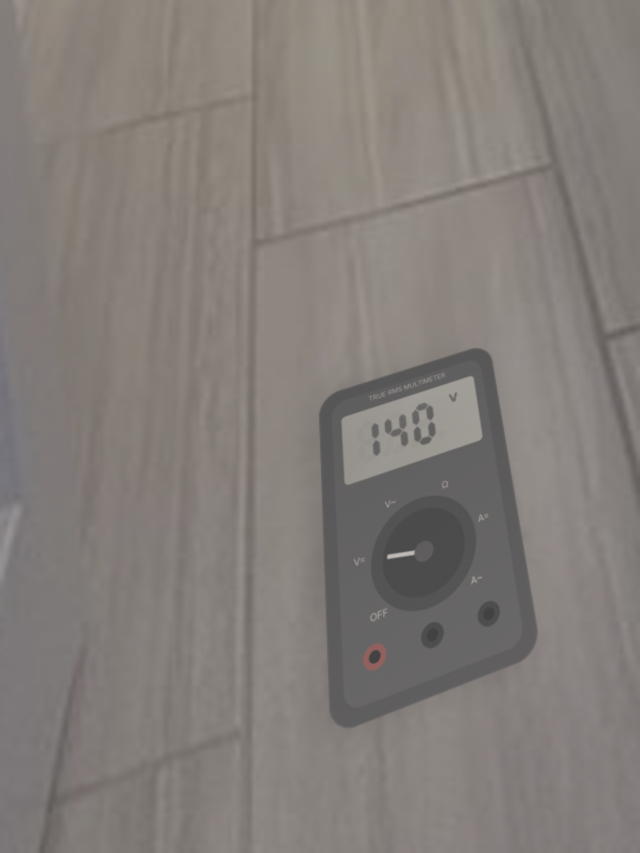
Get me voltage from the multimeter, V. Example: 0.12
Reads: 140
